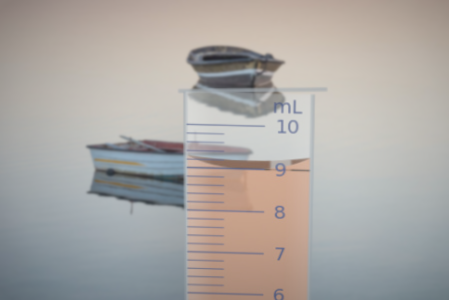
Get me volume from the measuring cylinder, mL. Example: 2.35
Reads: 9
